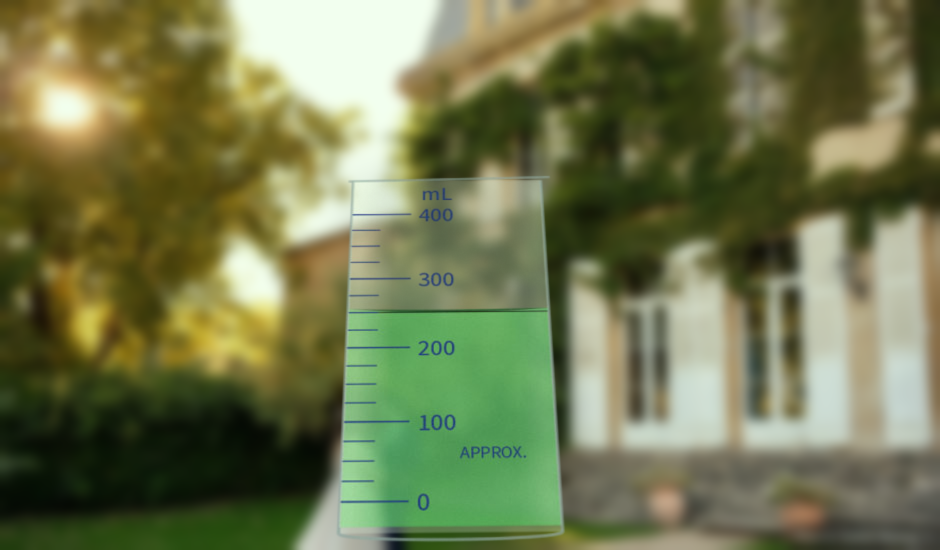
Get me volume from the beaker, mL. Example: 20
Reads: 250
